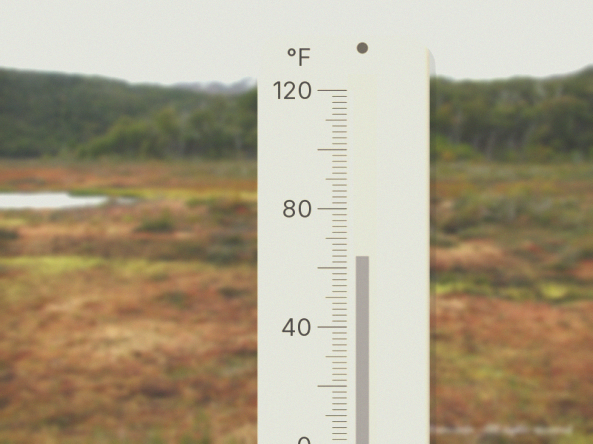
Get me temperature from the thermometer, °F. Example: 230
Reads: 64
